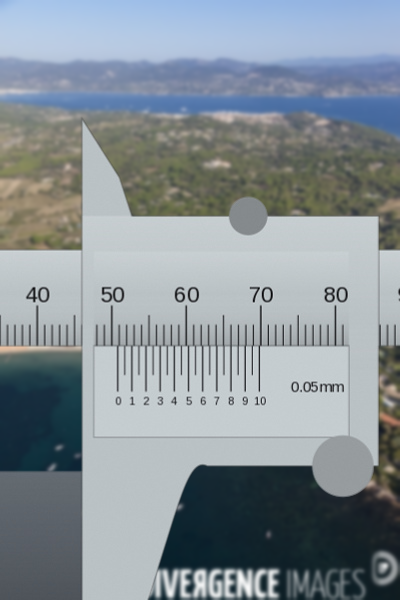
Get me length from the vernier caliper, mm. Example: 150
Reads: 50.8
